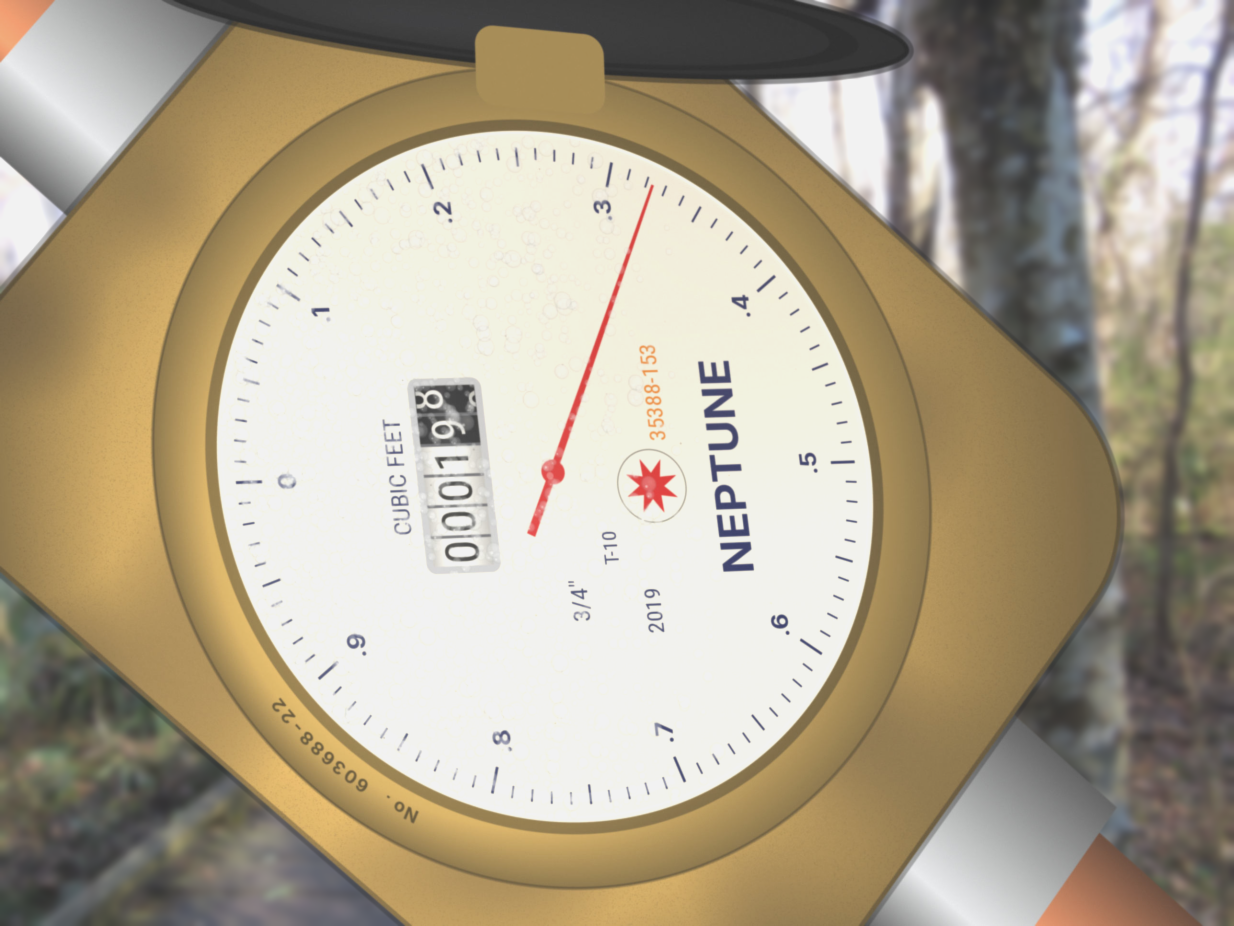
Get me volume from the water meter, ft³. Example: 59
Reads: 198.32
